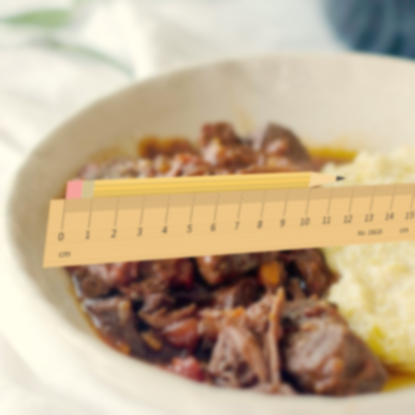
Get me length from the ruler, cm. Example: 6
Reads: 11.5
